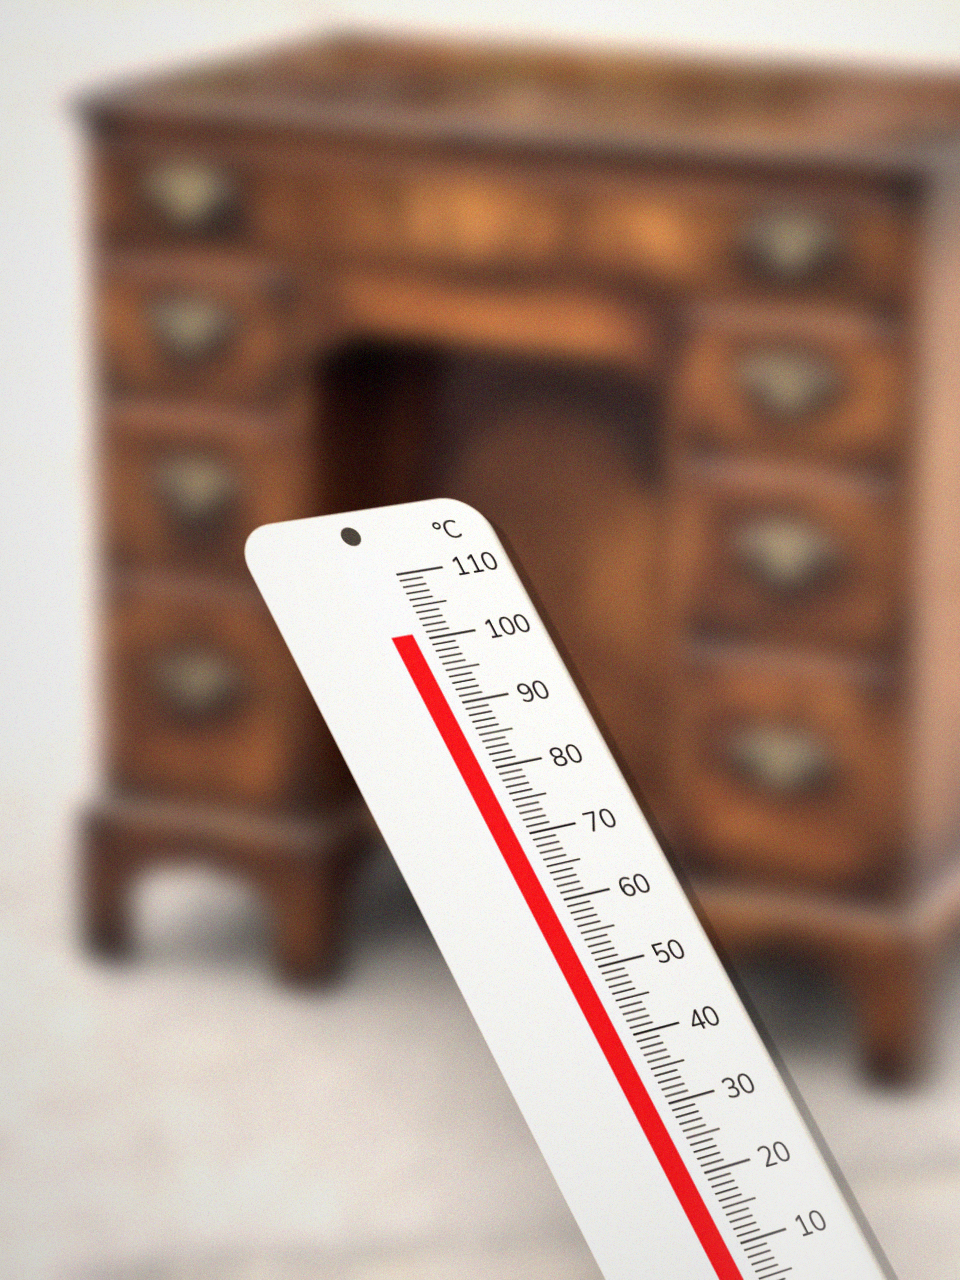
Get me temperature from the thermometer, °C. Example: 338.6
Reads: 101
